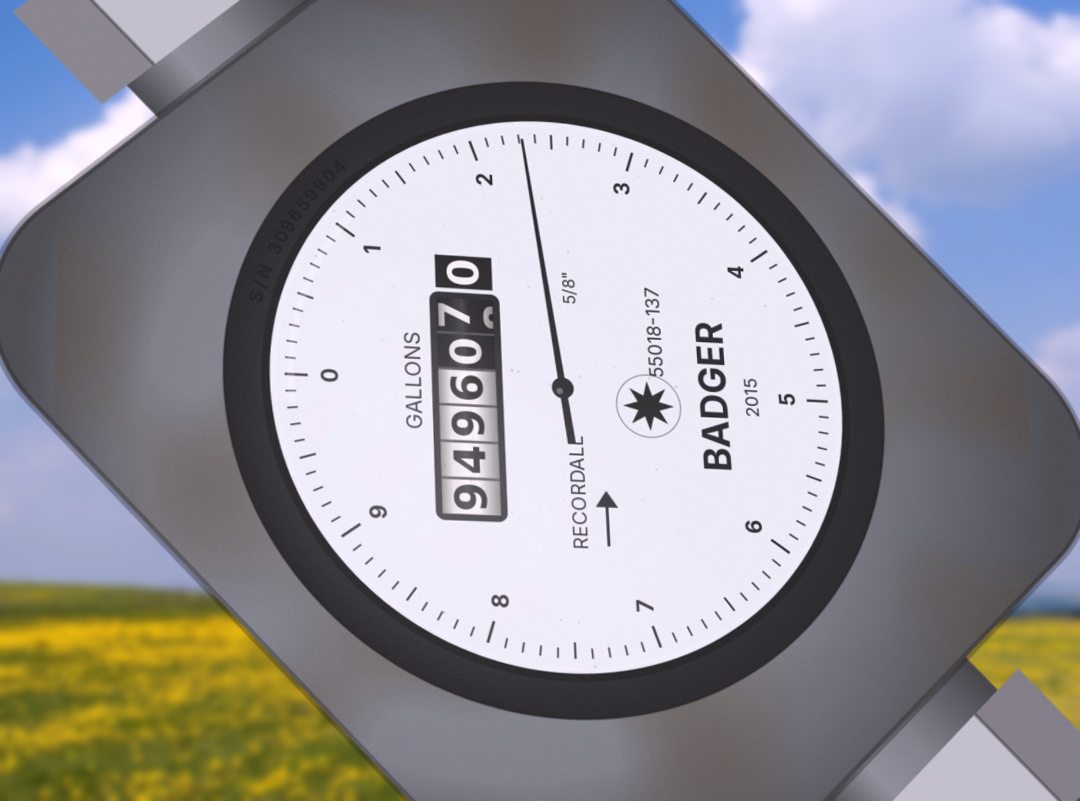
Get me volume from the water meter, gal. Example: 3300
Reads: 9496072.3
